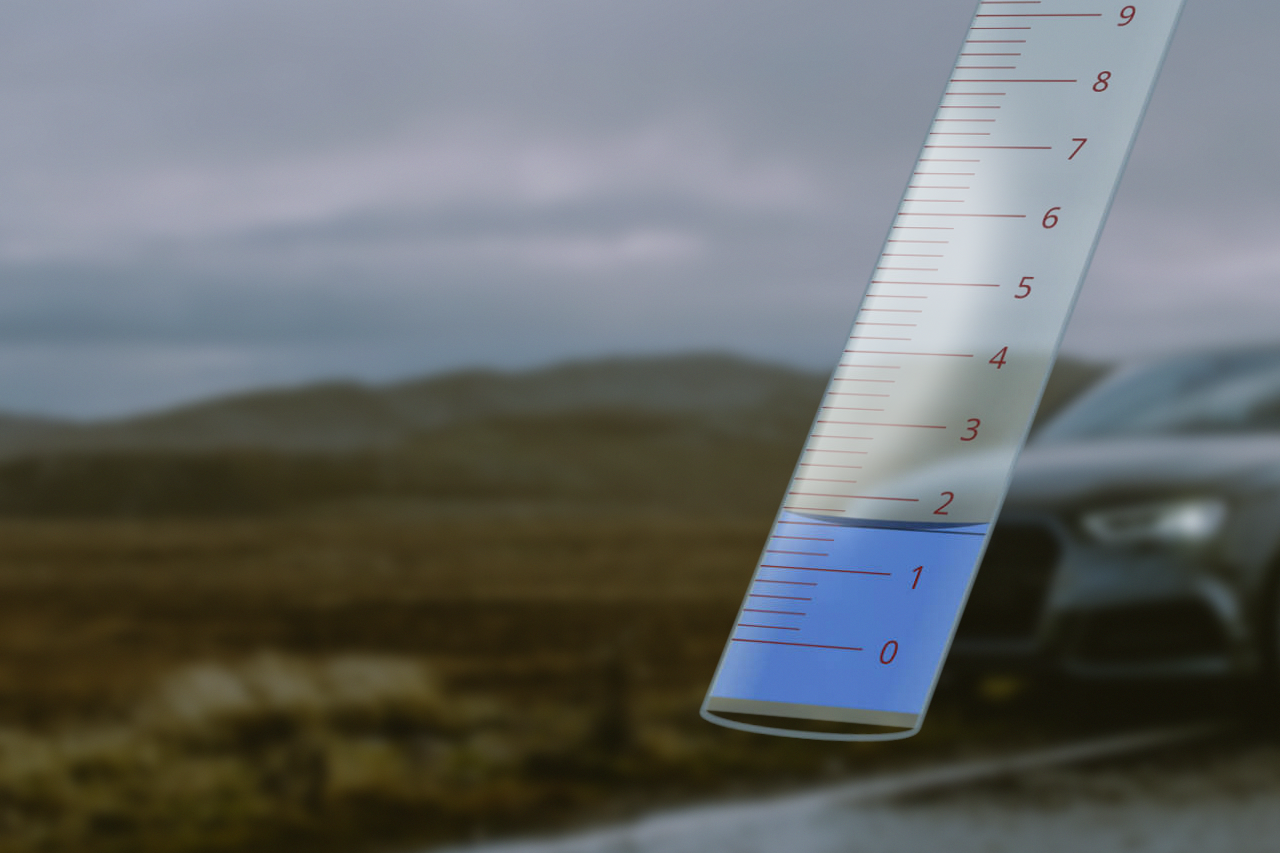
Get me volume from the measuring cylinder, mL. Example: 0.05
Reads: 1.6
